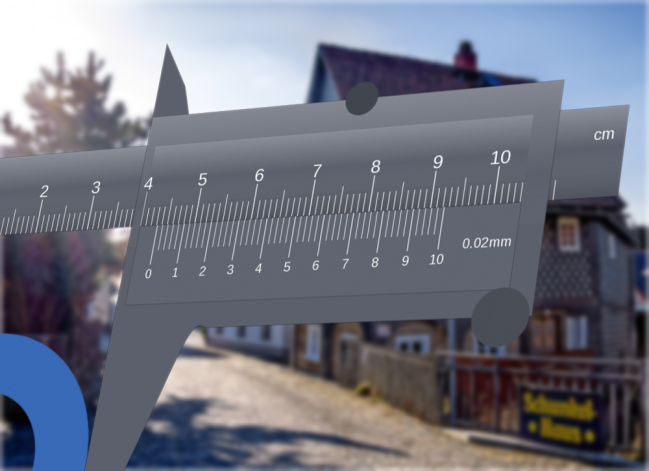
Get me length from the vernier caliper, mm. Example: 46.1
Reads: 43.2
